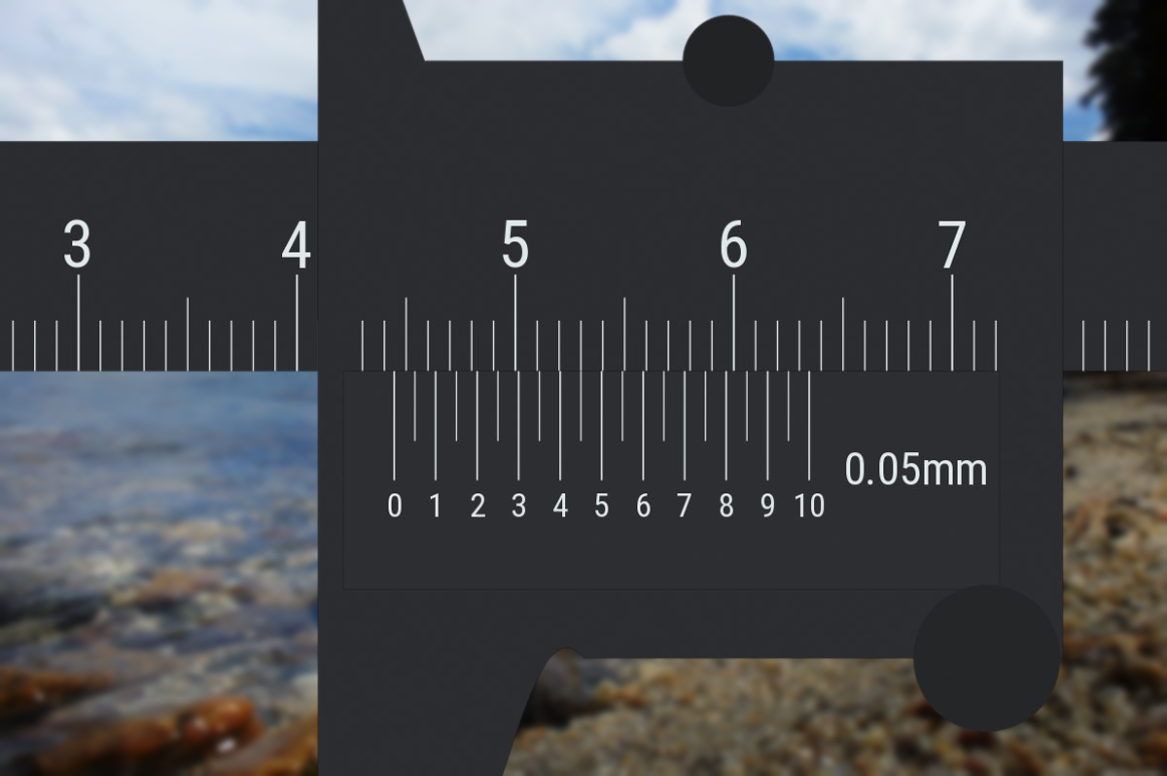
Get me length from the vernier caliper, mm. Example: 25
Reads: 44.45
